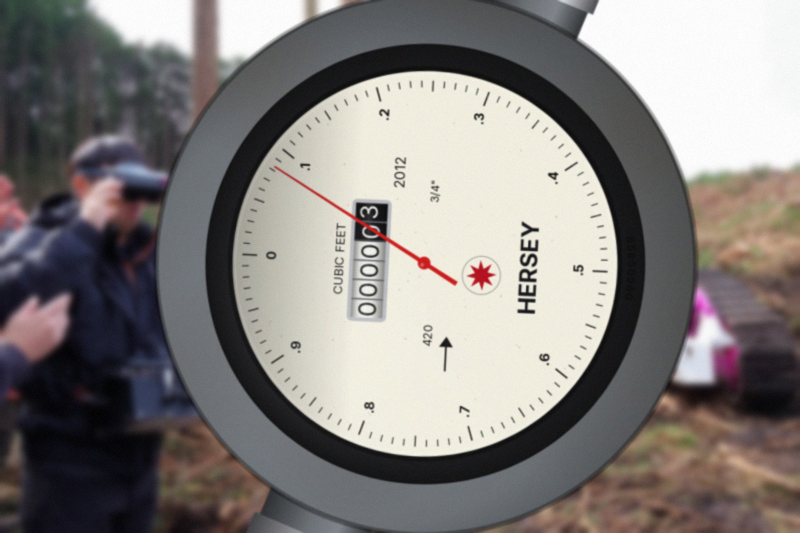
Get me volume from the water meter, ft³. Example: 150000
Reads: 3.08
